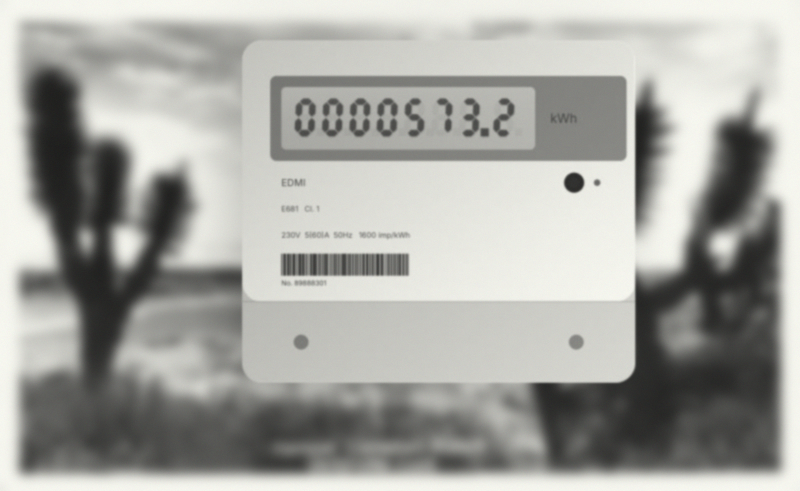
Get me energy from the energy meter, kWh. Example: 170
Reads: 573.2
